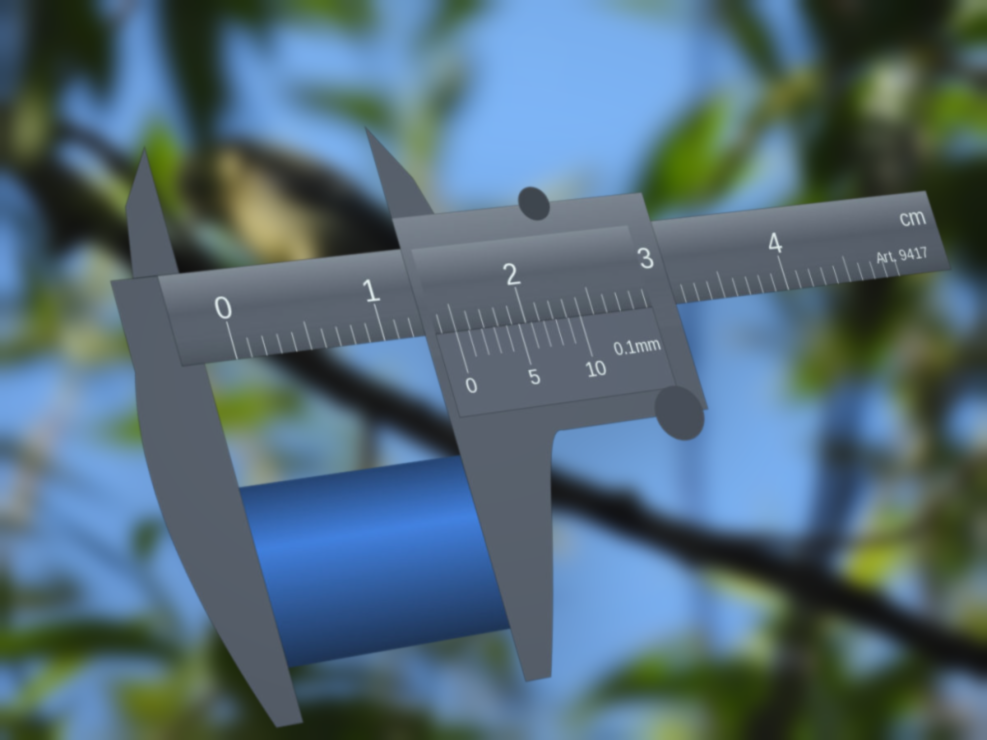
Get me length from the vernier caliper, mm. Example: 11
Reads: 15.0
